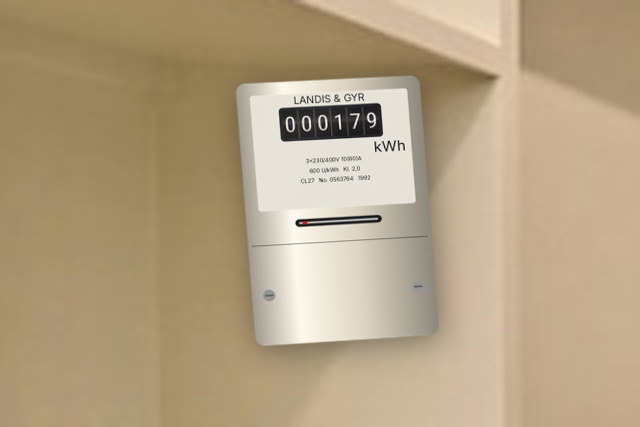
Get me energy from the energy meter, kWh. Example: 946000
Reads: 179
